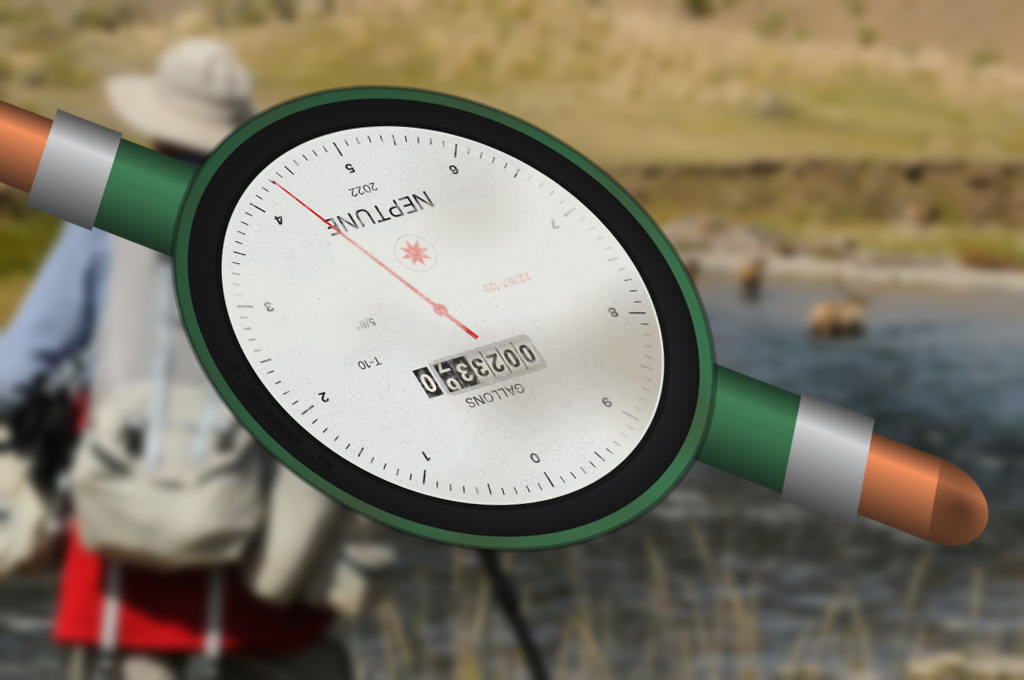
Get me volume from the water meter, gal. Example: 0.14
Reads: 23364.3
